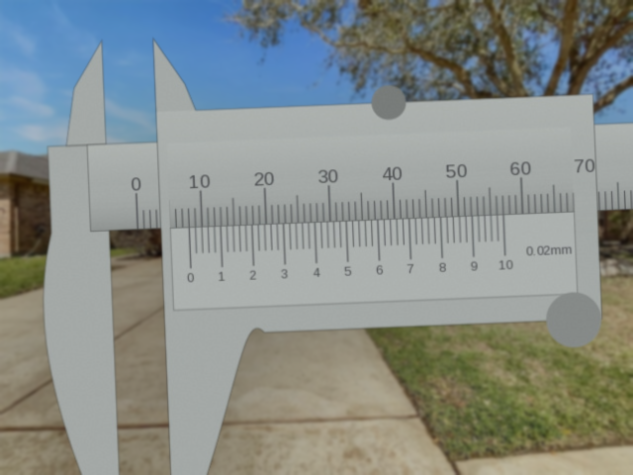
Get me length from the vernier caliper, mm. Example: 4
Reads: 8.0
